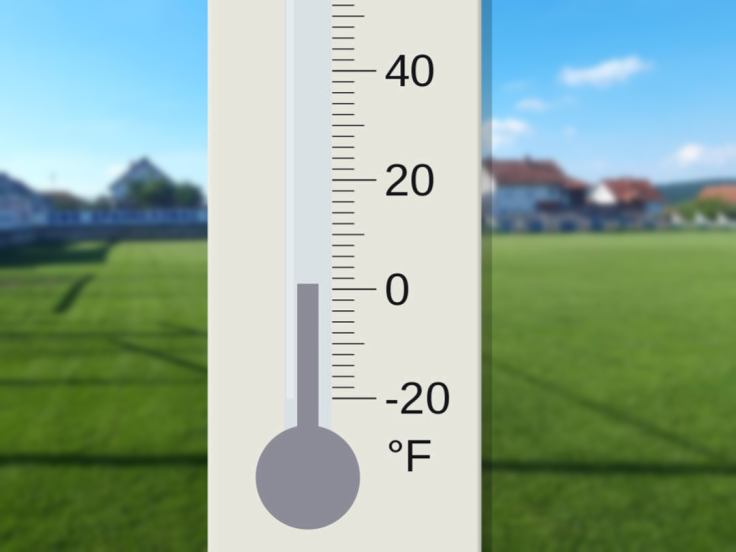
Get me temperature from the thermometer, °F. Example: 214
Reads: 1
